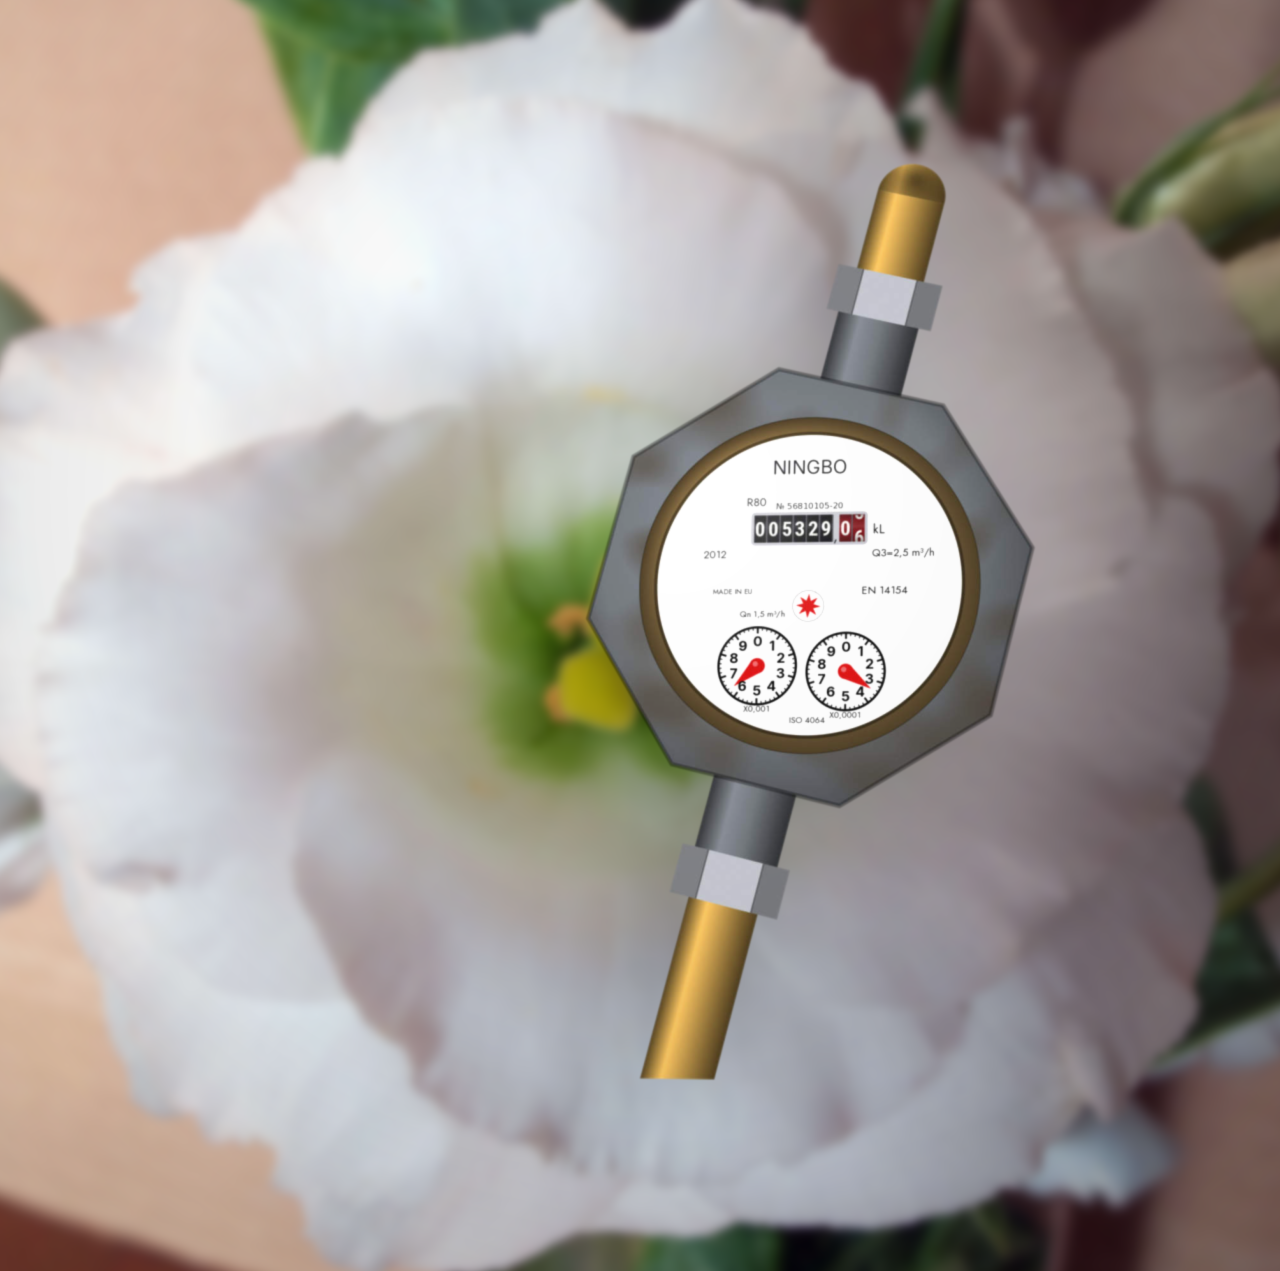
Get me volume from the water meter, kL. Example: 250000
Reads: 5329.0563
